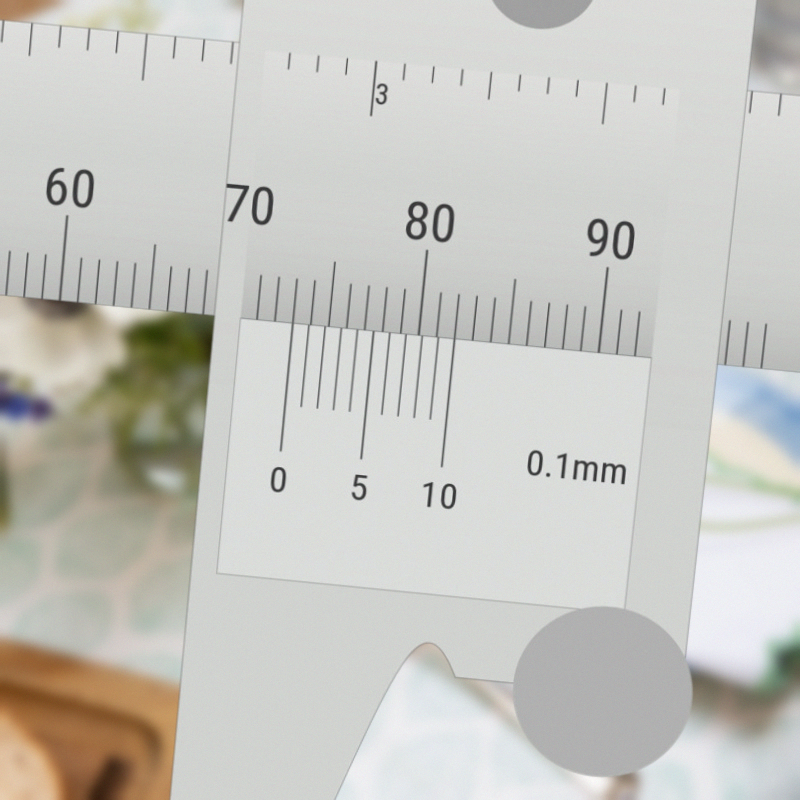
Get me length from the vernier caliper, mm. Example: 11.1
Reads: 73.0
